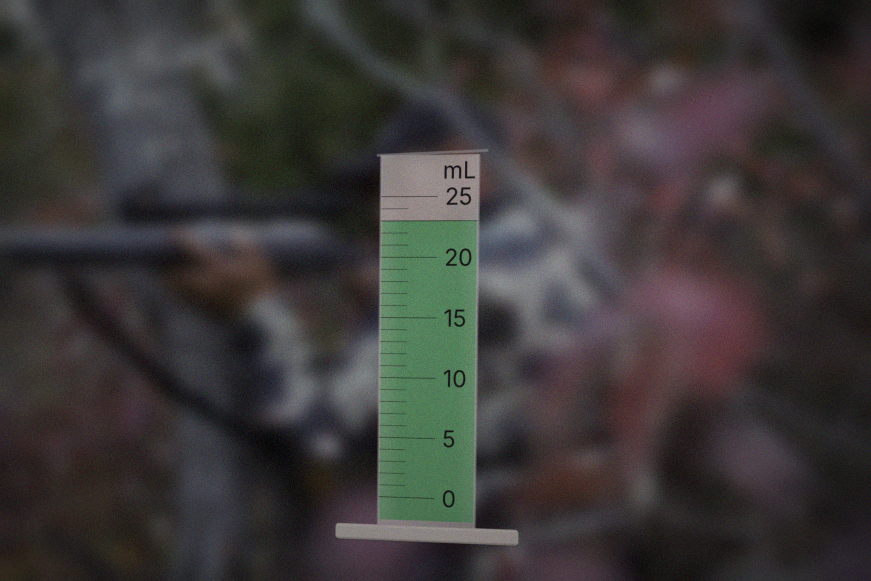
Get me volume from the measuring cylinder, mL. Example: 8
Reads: 23
